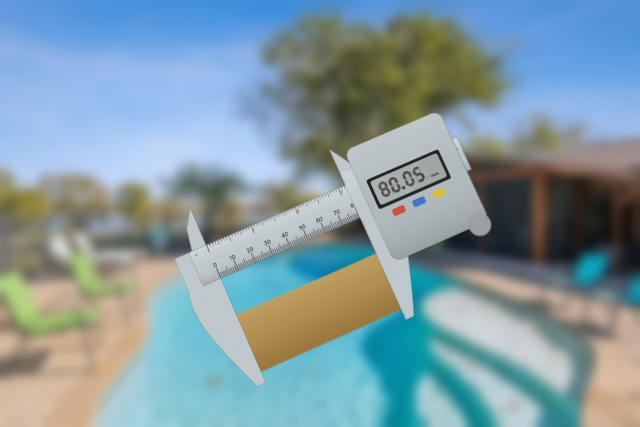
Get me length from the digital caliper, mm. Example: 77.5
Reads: 80.05
